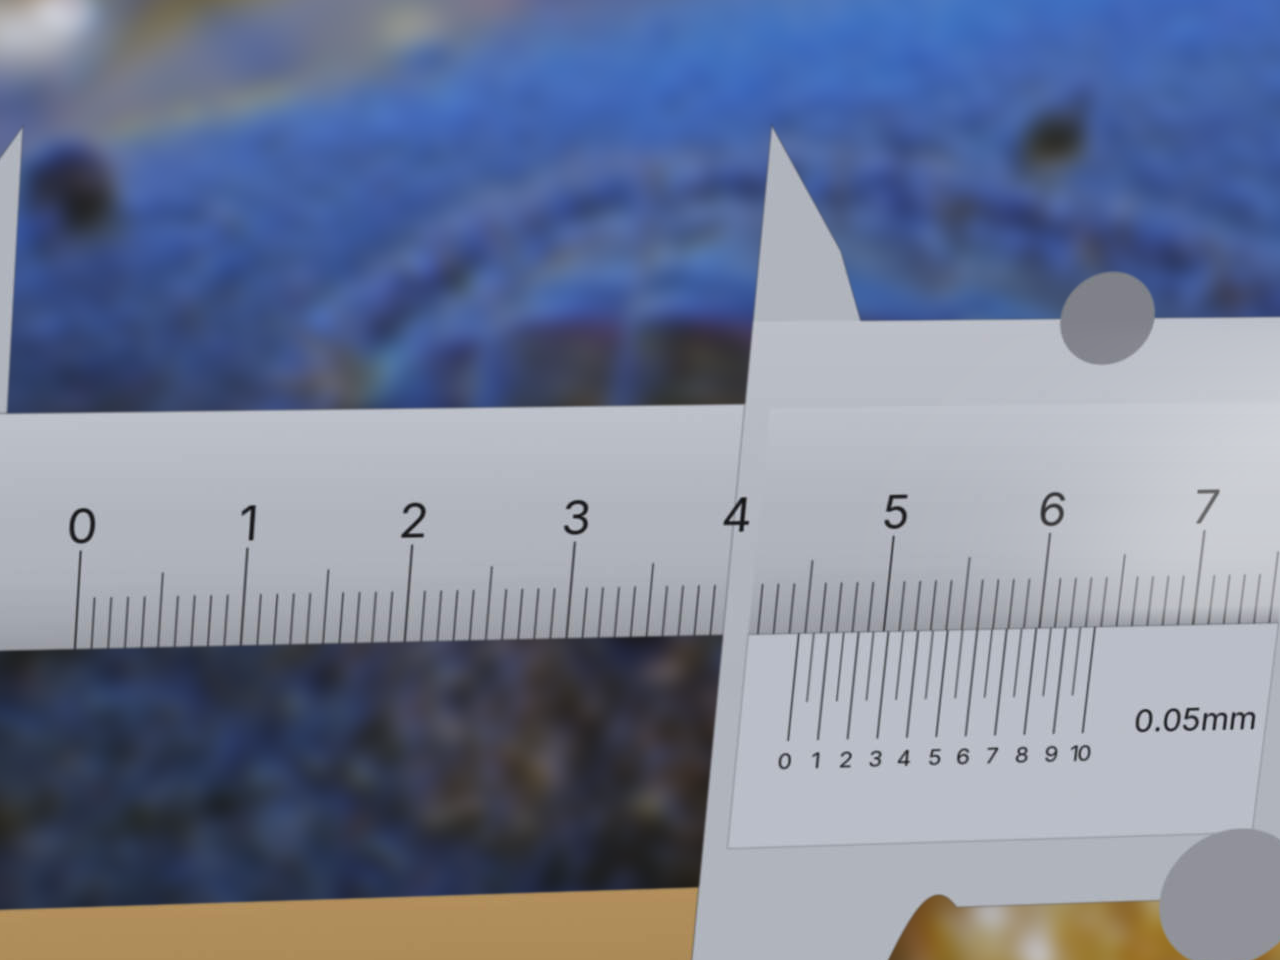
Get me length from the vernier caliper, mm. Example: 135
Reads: 44.6
